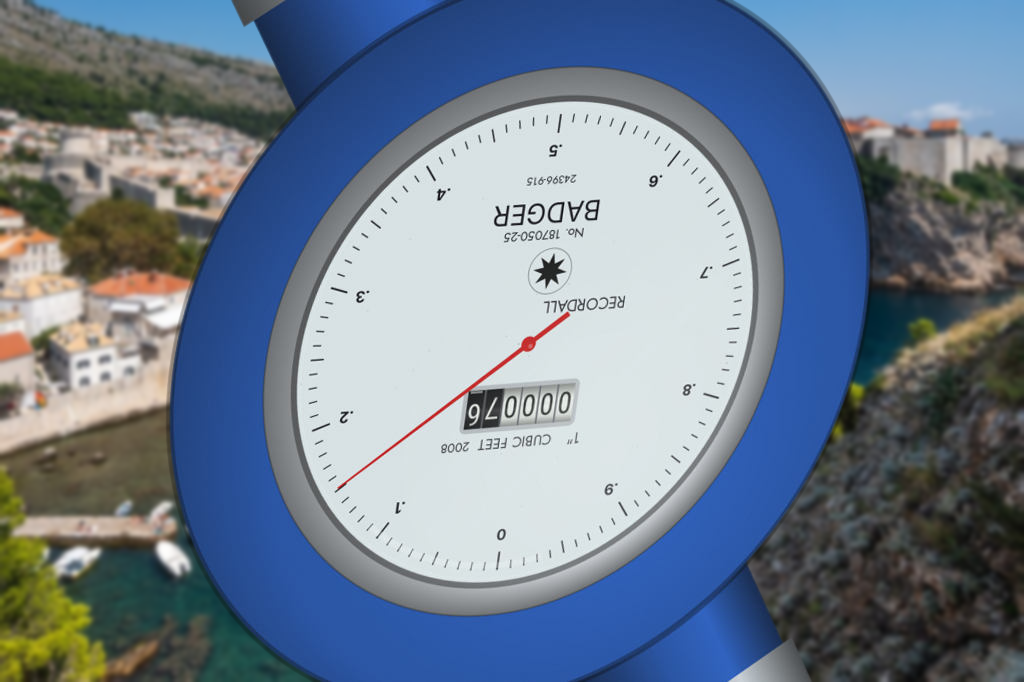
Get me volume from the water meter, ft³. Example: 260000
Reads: 76.15
